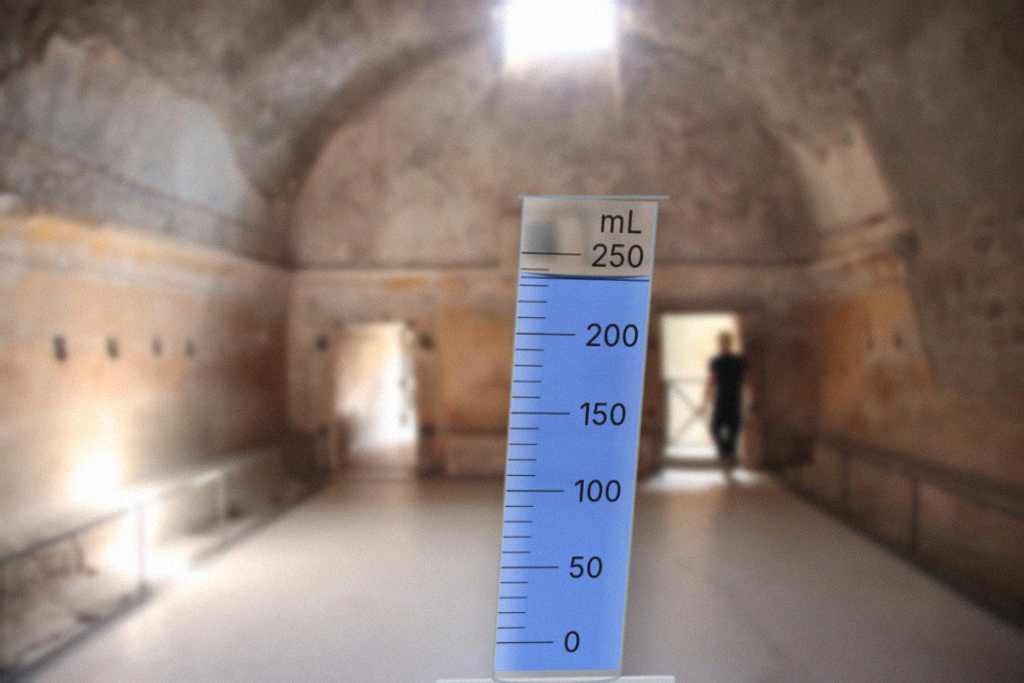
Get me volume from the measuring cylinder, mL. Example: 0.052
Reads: 235
